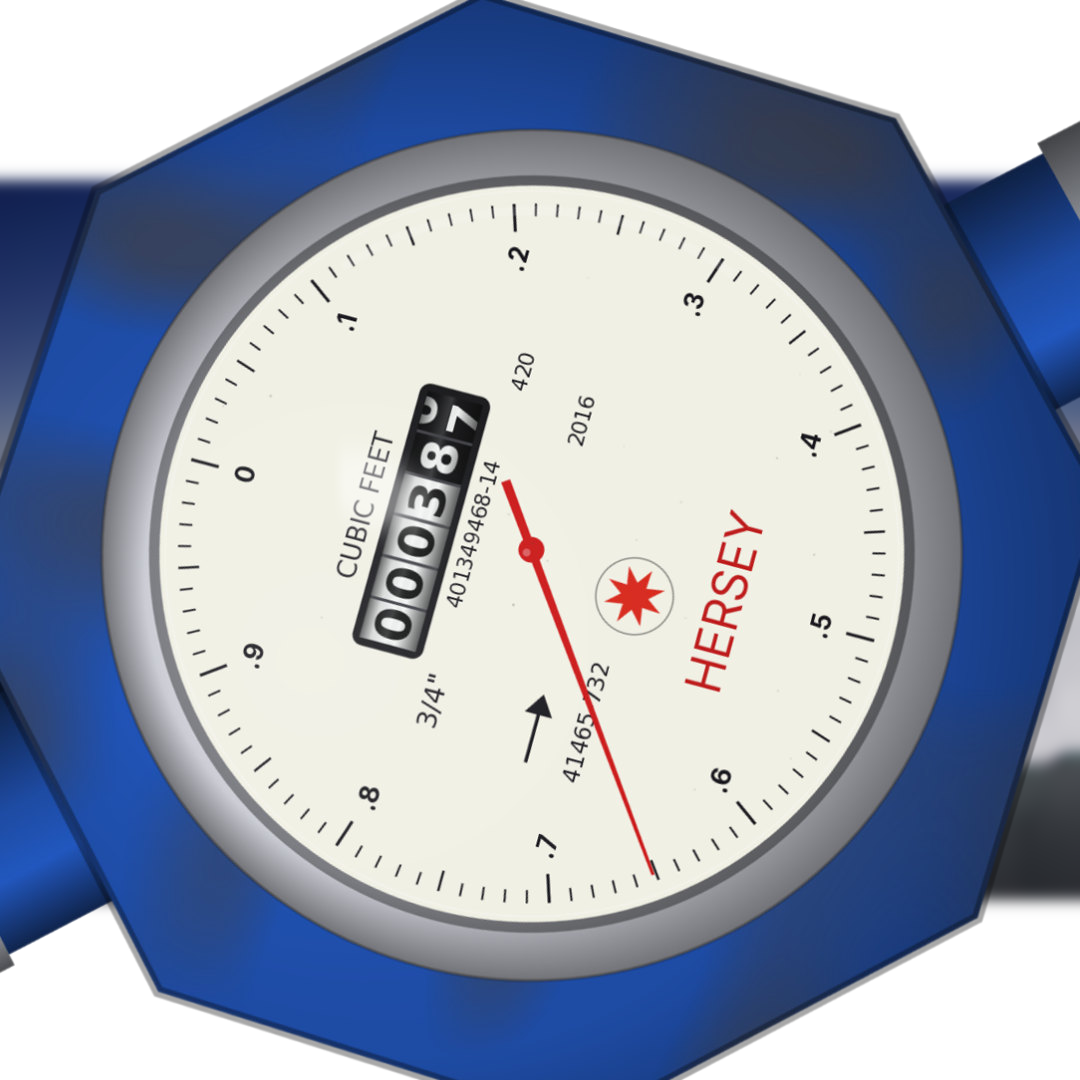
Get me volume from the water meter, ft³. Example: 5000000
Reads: 386.65
